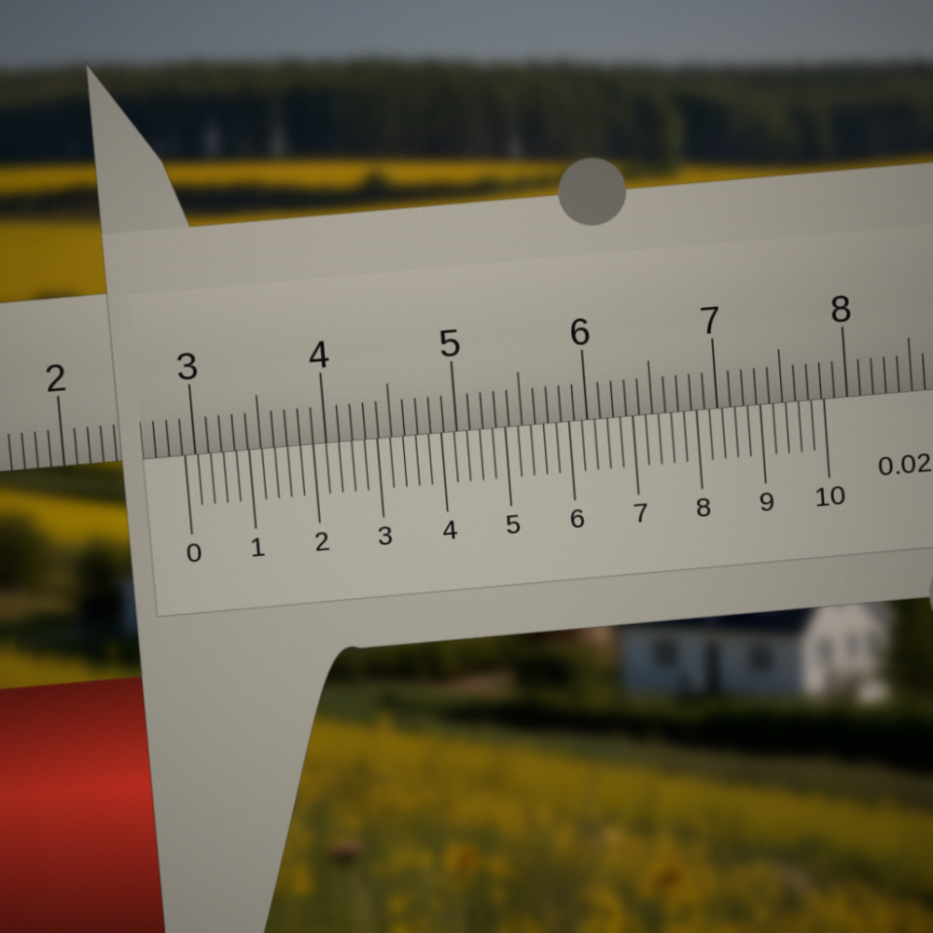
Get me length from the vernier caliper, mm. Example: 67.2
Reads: 29.2
